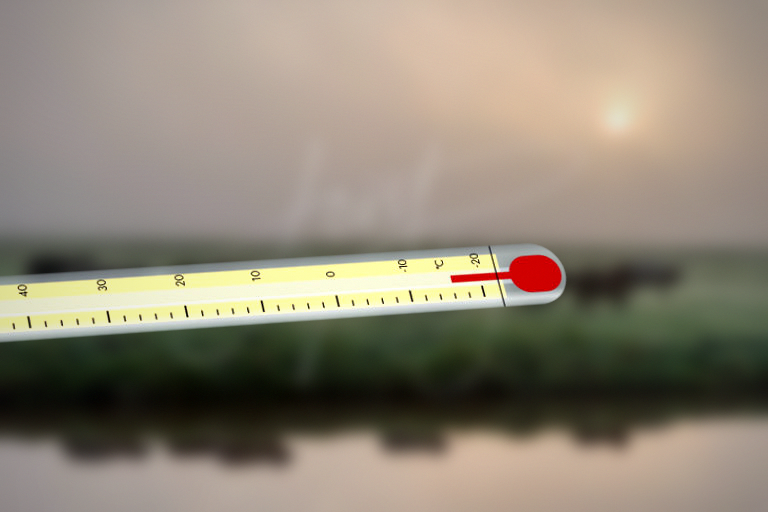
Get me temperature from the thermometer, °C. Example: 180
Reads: -16
